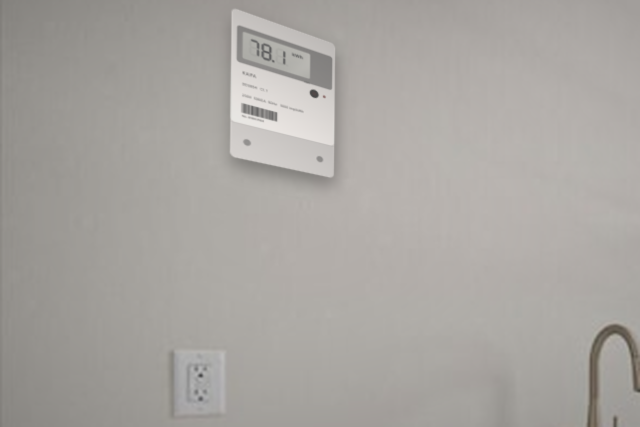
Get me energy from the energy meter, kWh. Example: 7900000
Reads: 78.1
